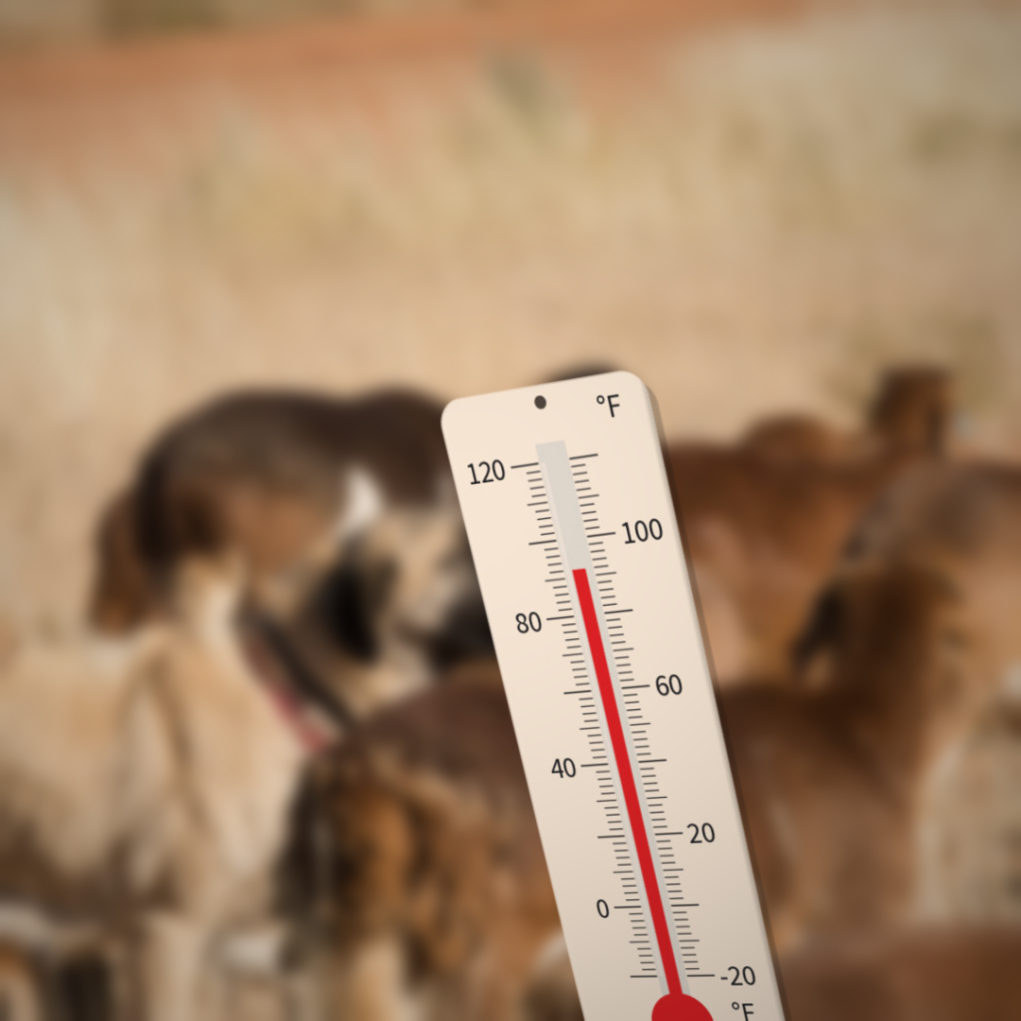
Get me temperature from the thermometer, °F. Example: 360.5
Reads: 92
